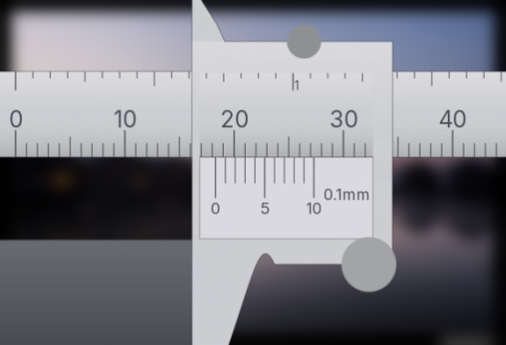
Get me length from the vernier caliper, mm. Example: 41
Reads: 18.3
